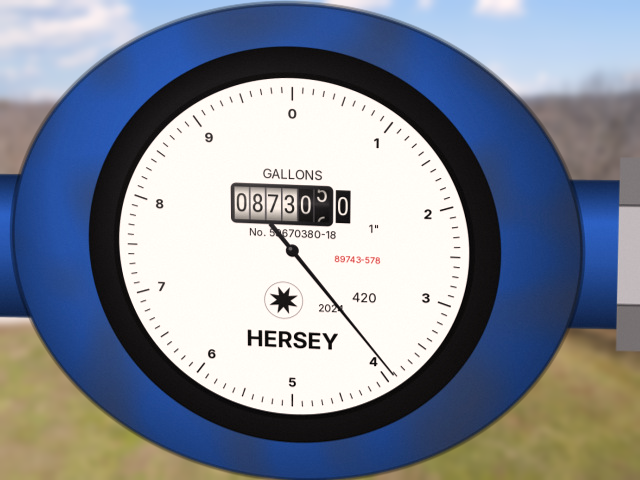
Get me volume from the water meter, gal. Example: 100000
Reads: 873053.9
